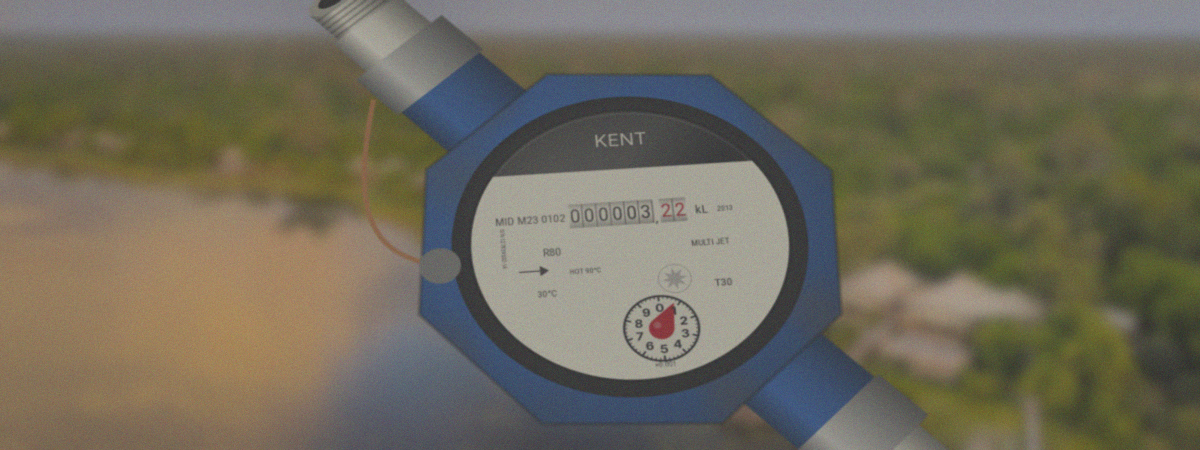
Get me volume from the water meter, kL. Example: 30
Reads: 3.220
